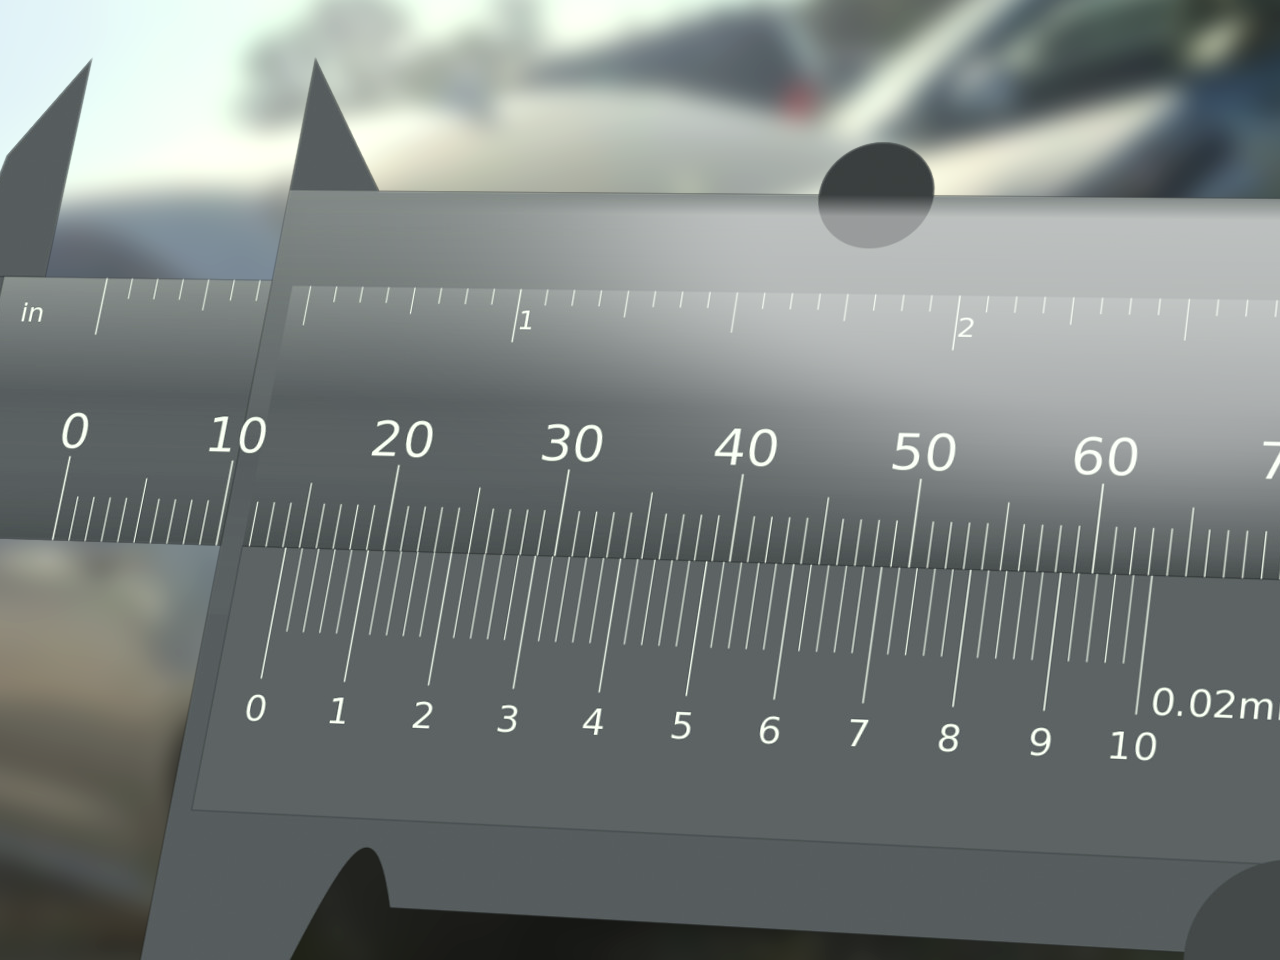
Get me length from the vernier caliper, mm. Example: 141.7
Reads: 14.2
